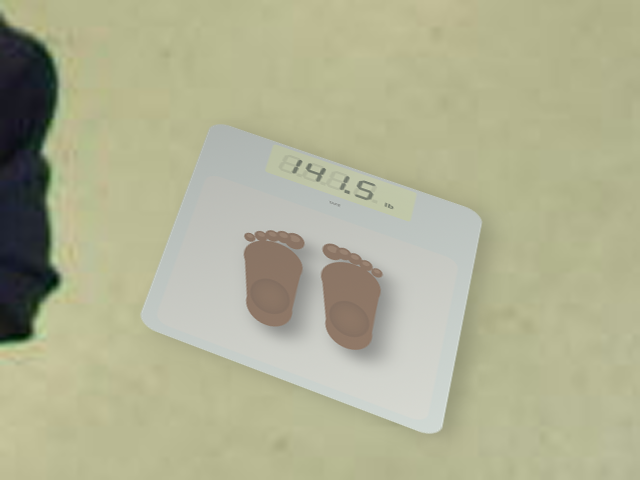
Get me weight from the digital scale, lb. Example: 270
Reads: 141.5
